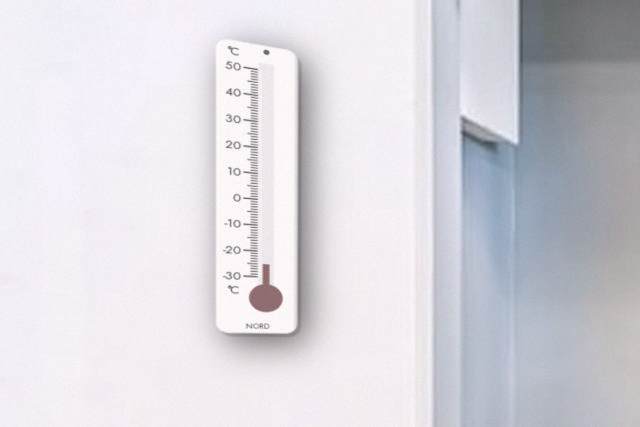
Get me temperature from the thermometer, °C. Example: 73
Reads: -25
